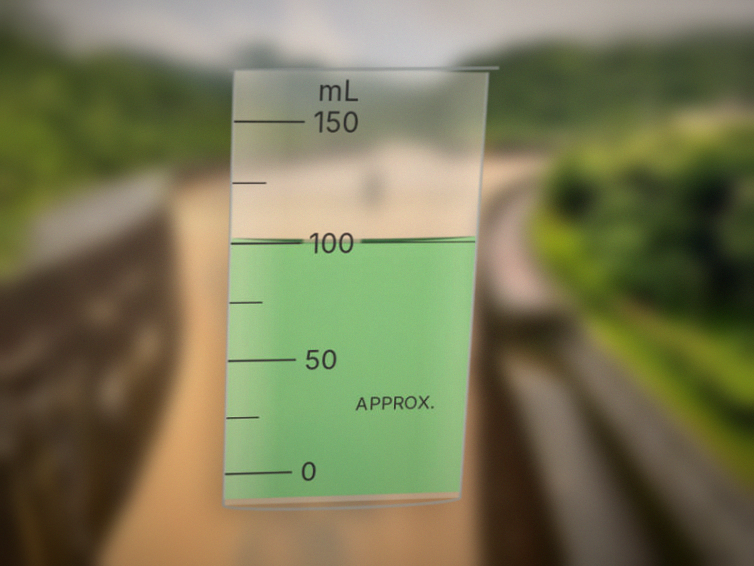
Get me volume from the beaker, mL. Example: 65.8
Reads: 100
